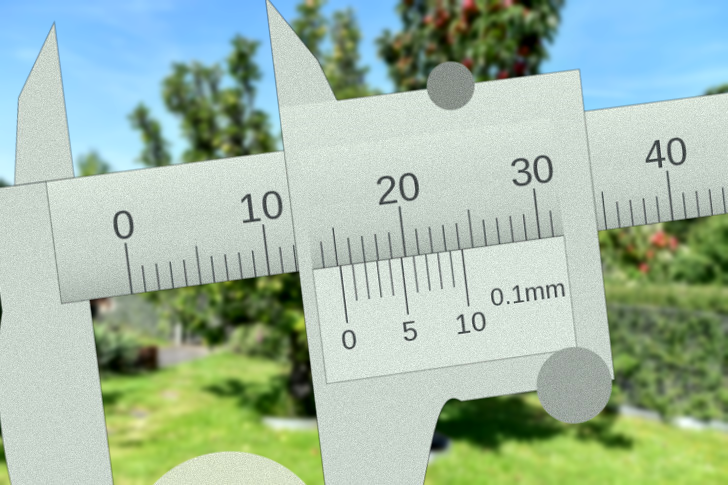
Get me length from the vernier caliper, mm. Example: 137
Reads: 15.2
